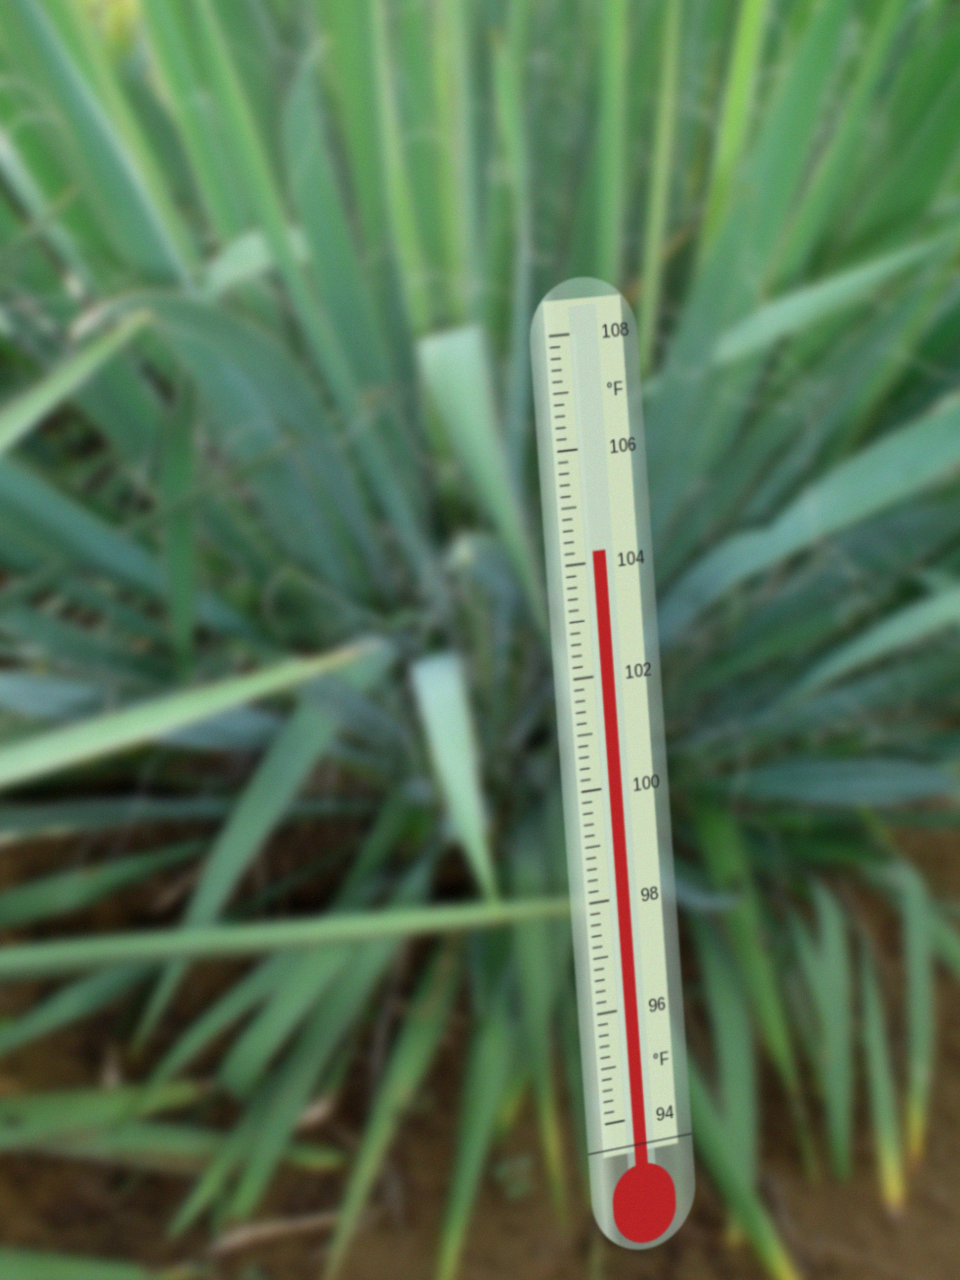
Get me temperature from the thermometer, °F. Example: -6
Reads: 104.2
